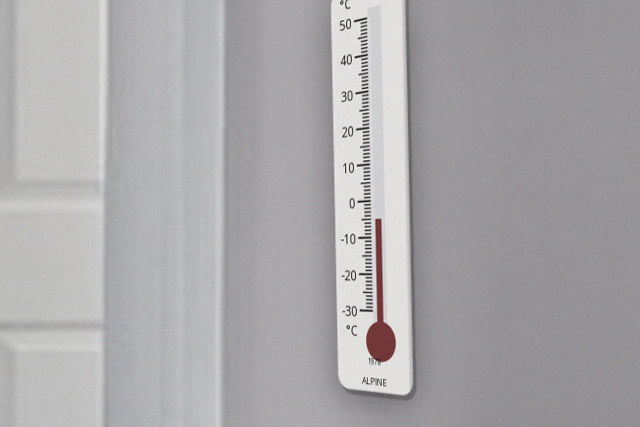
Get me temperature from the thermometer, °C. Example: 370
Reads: -5
